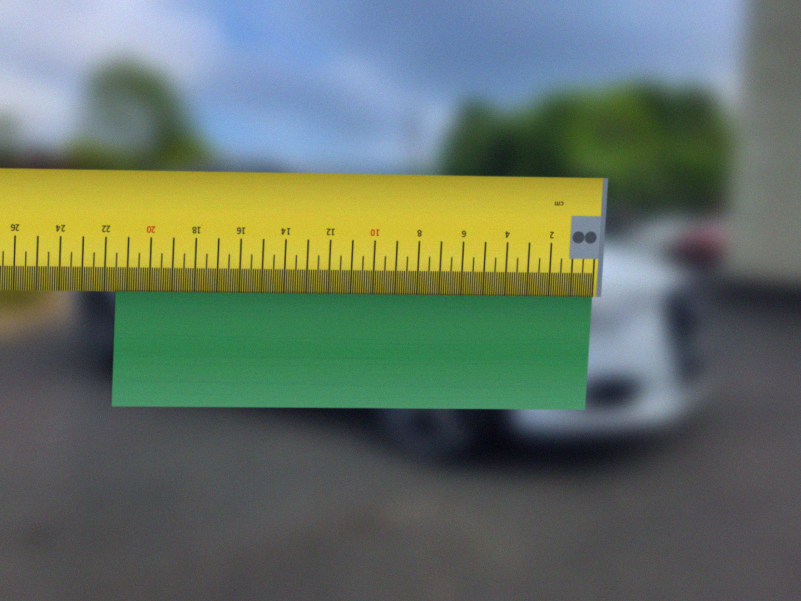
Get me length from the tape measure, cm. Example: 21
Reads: 21.5
